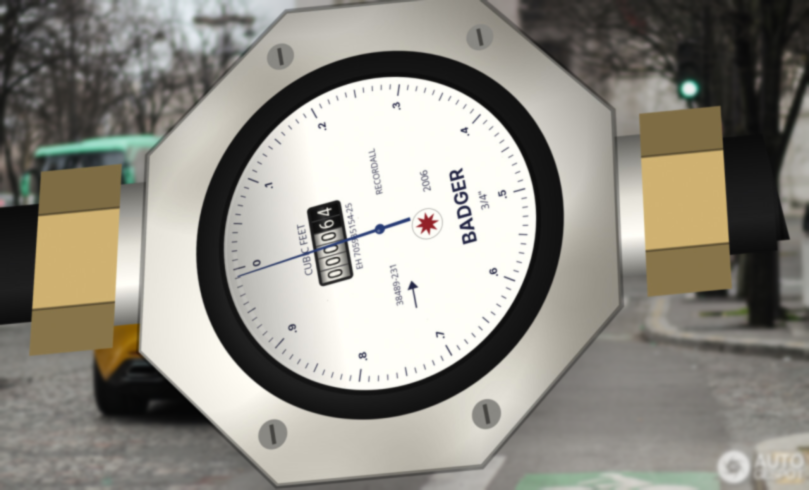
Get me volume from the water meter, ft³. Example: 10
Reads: 63.99
